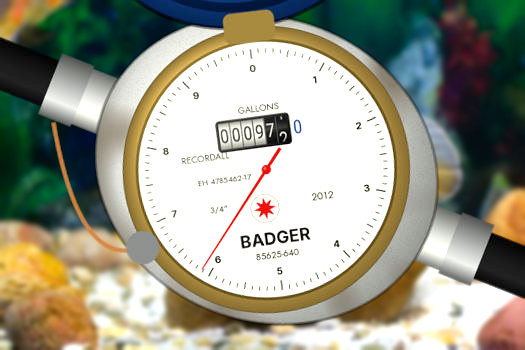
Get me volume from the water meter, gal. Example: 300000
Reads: 9716.1
